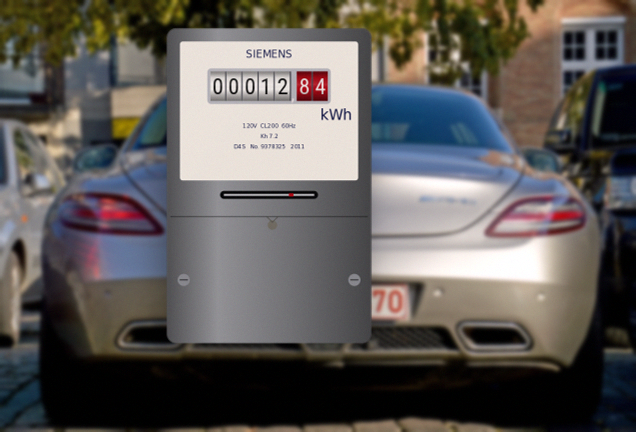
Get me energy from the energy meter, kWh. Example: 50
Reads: 12.84
